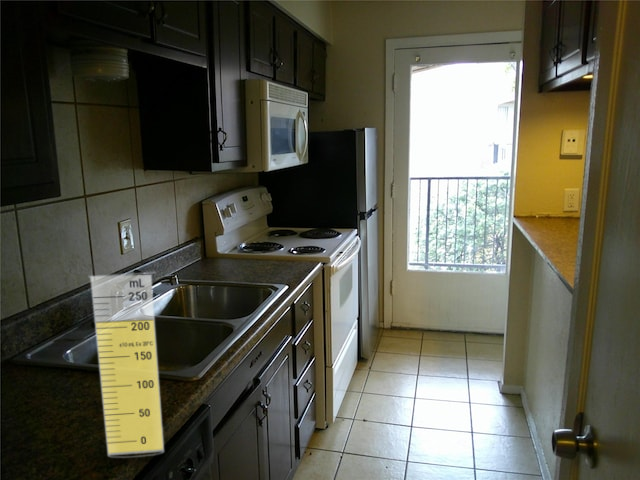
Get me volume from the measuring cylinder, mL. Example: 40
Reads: 210
